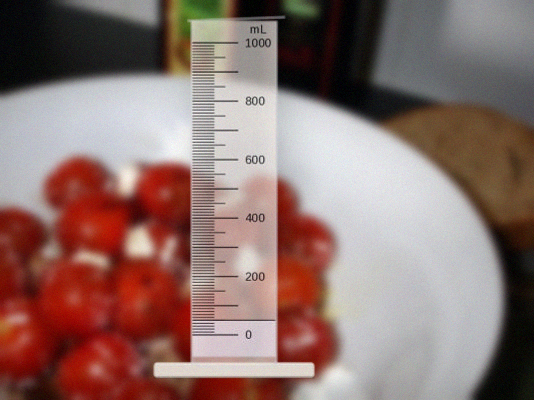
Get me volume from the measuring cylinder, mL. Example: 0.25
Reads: 50
